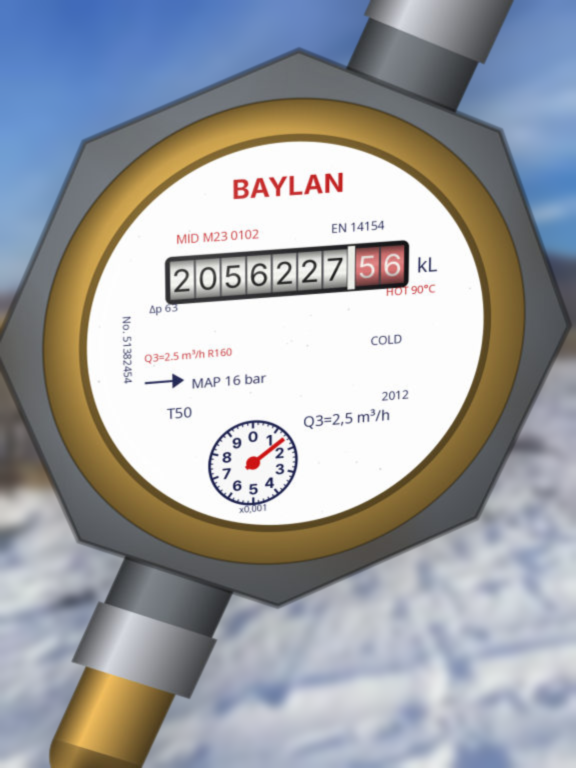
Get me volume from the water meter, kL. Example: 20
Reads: 2056227.561
